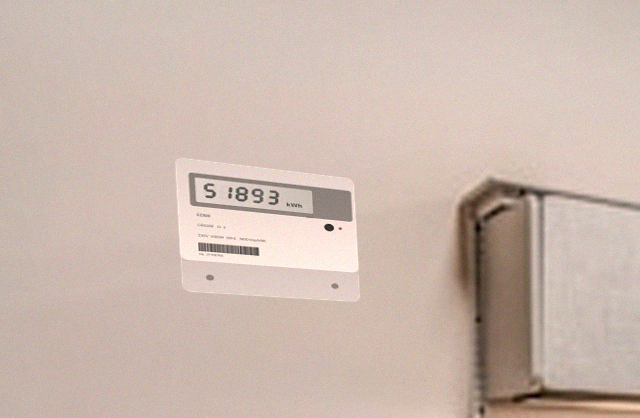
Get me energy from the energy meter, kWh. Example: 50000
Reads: 51893
